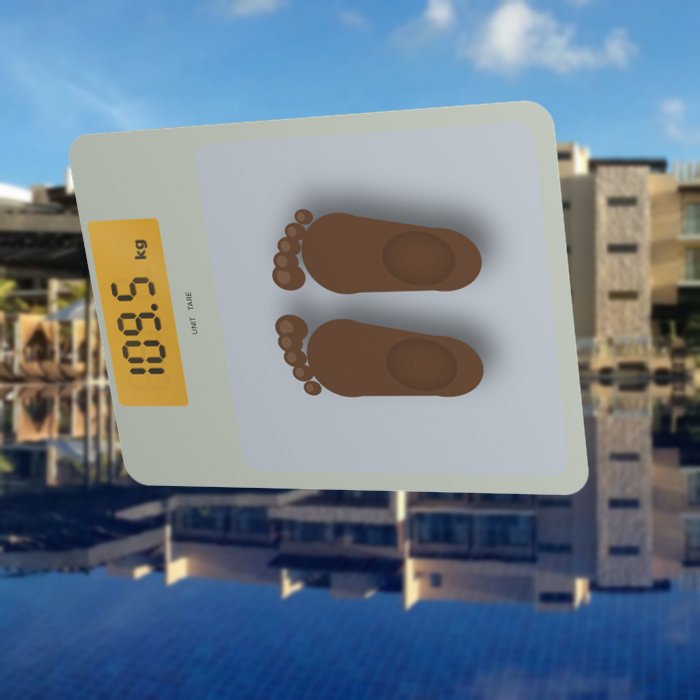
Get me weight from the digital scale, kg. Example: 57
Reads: 109.5
